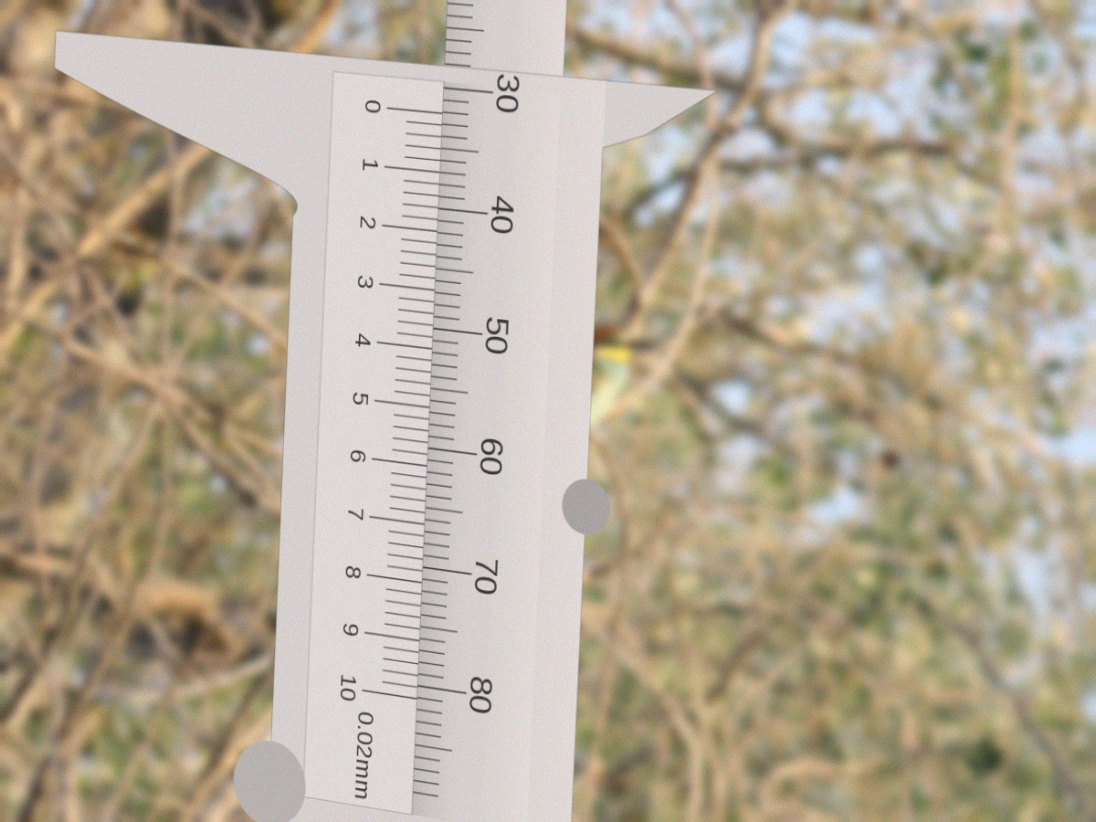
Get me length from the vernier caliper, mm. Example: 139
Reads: 32.1
